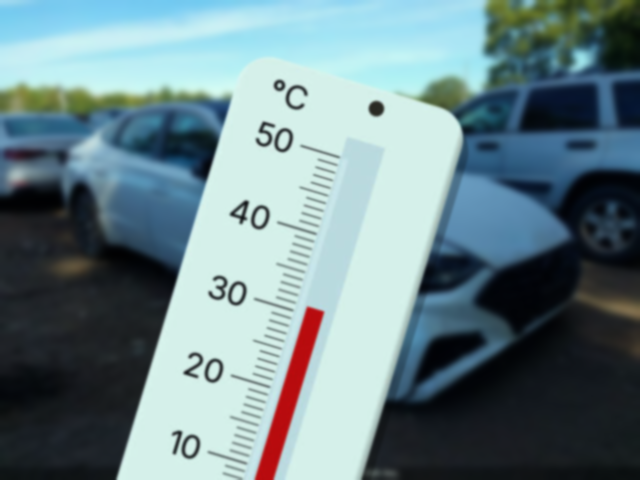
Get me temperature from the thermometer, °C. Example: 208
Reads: 31
